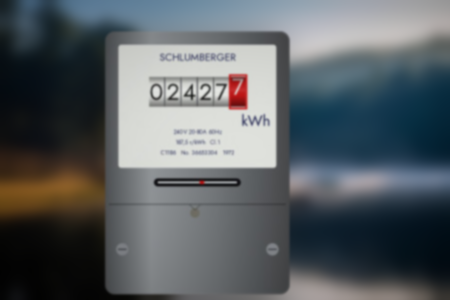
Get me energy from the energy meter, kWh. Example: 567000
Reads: 2427.7
